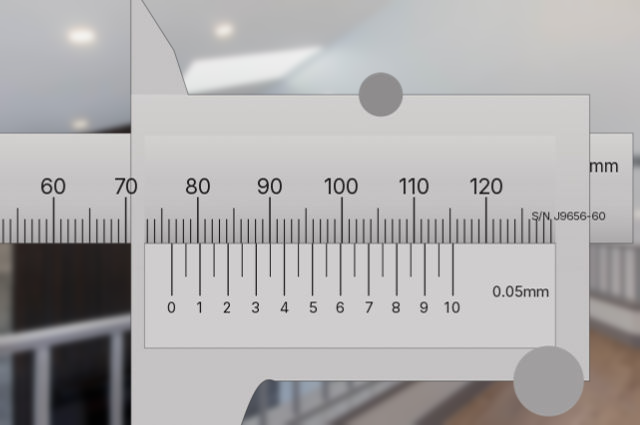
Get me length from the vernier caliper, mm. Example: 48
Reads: 76.4
